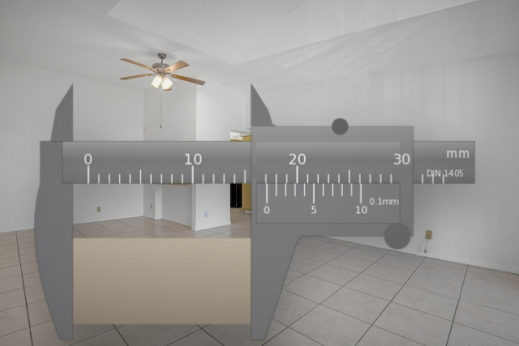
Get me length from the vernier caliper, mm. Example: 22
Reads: 17.1
